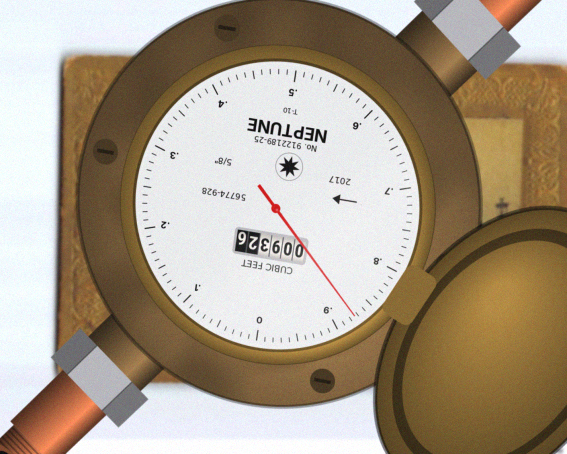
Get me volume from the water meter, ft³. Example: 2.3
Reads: 9325.87
